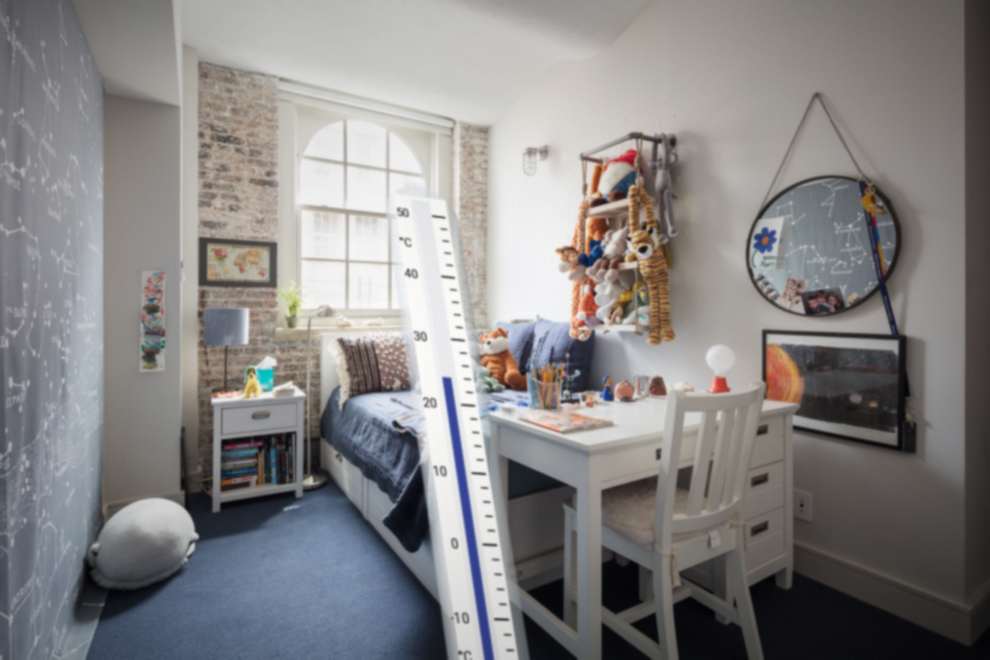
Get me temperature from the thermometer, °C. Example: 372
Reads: 24
